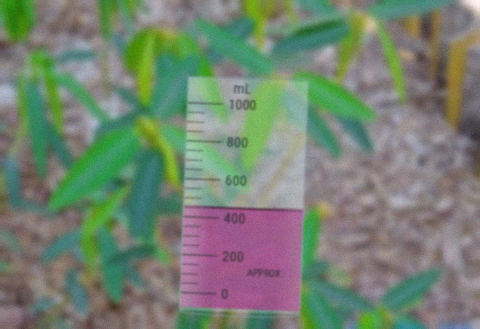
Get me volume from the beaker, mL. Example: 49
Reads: 450
